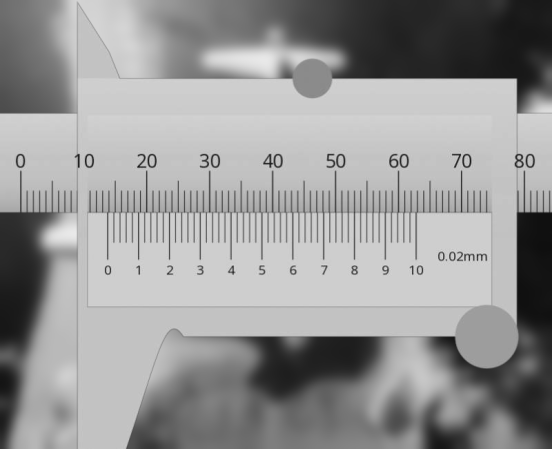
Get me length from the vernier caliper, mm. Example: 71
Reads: 13.8
